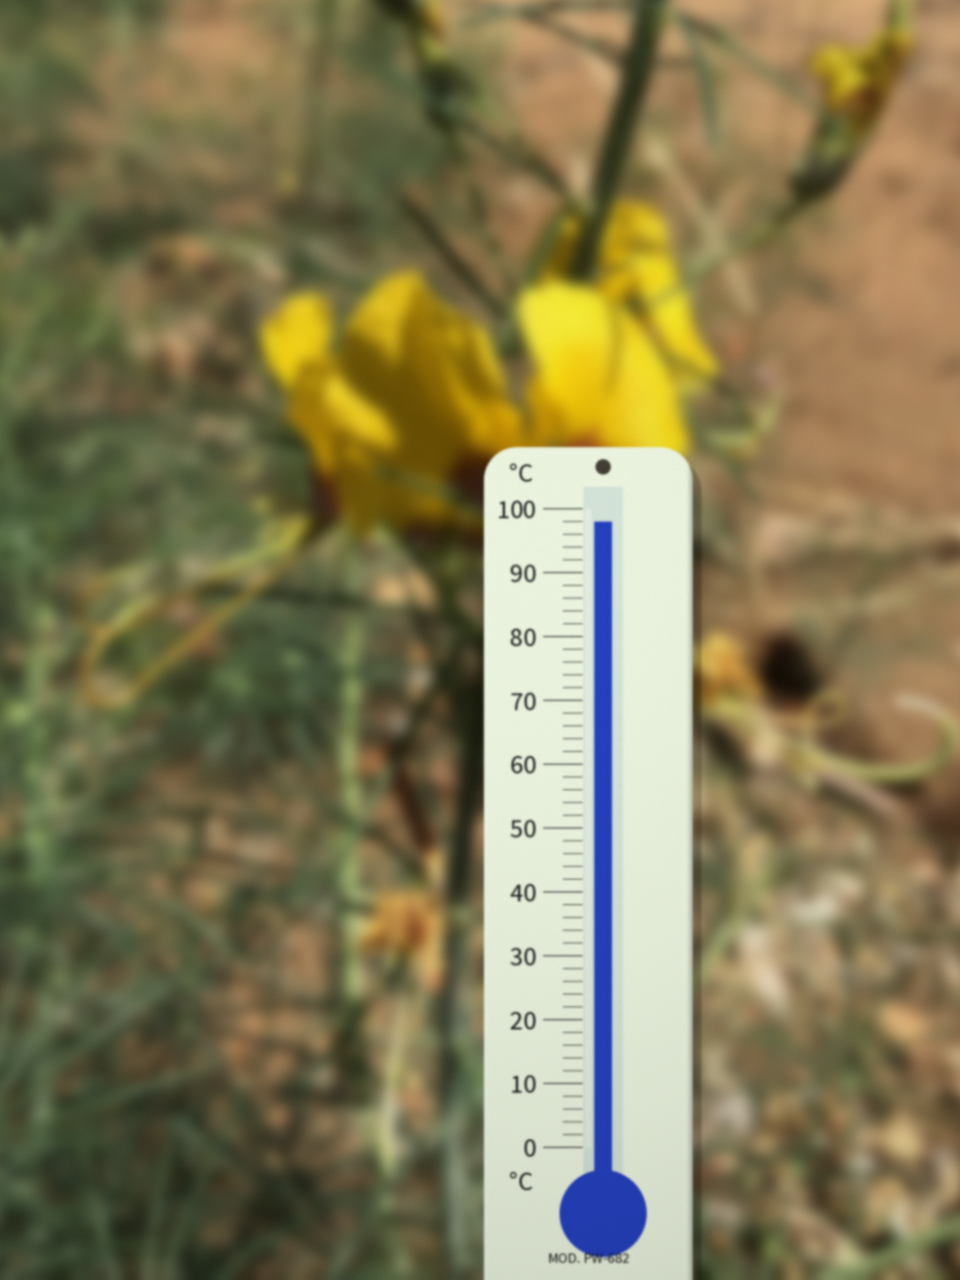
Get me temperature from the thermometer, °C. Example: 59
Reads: 98
